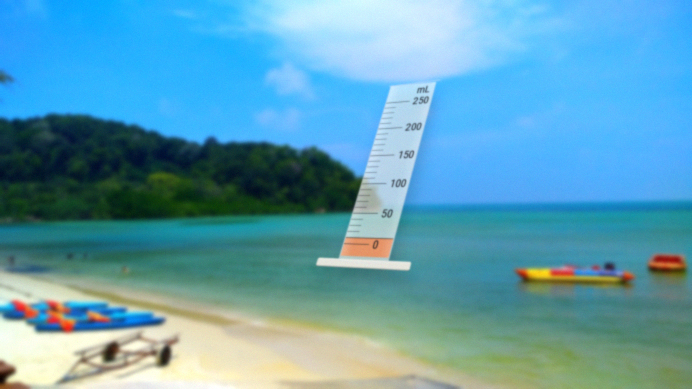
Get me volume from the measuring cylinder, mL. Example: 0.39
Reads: 10
